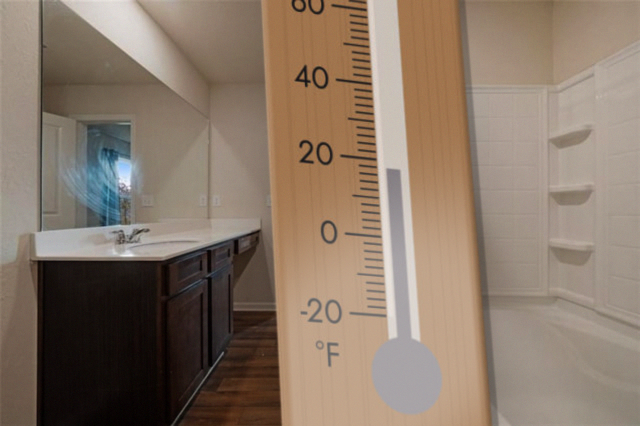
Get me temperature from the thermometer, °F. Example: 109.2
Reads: 18
